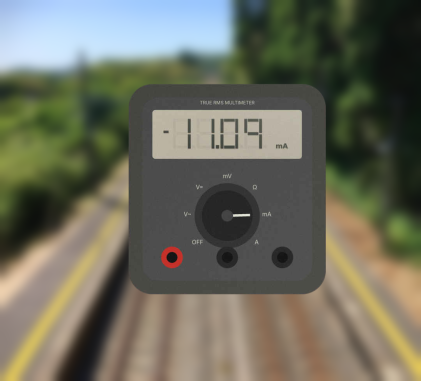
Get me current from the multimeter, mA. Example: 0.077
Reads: -11.09
